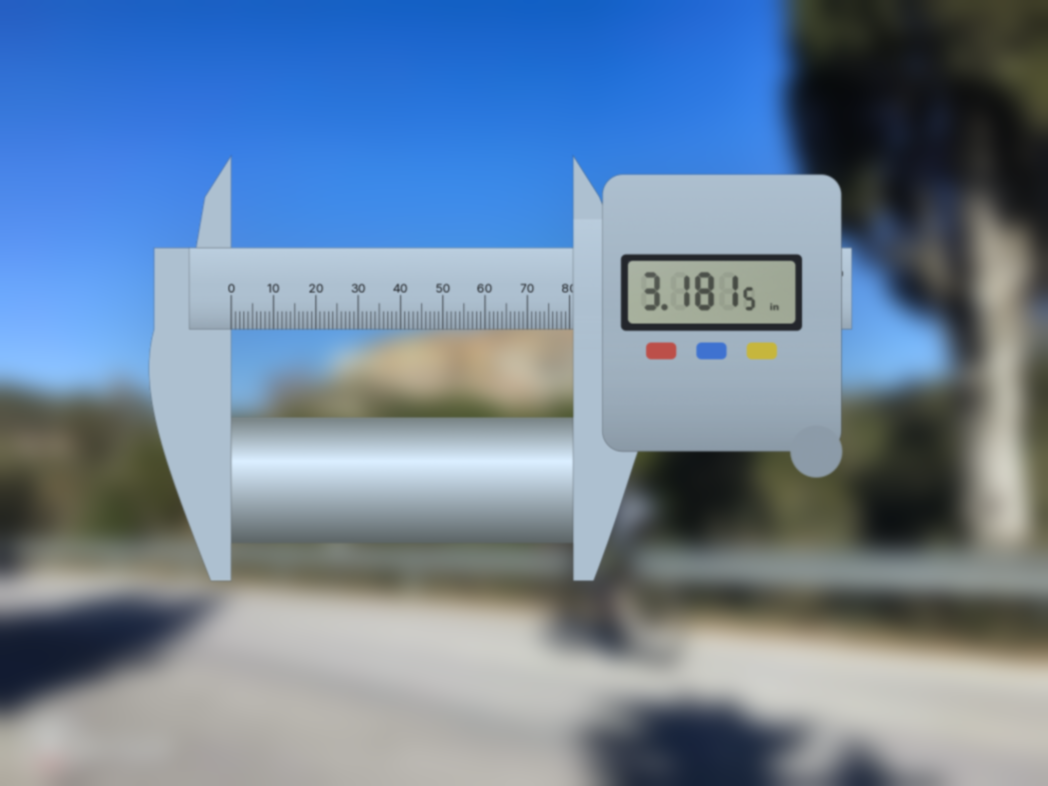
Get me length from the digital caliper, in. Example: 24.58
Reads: 3.1815
